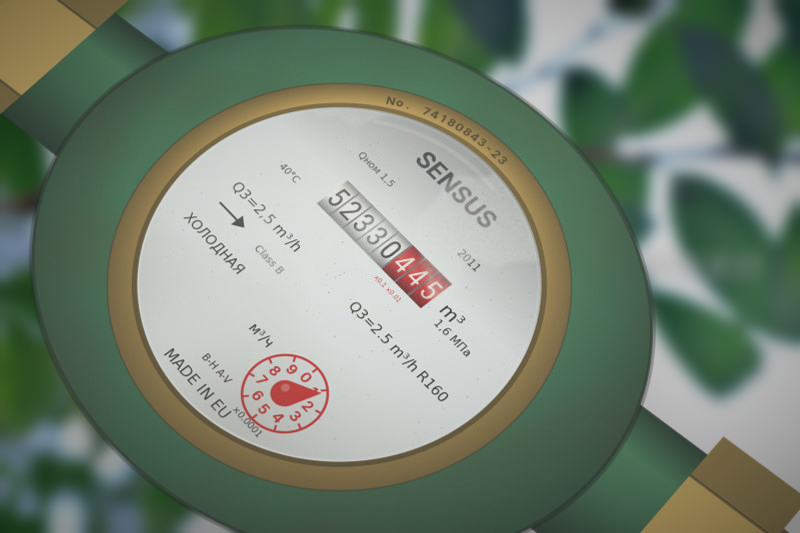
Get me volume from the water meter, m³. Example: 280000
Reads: 52330.4451
